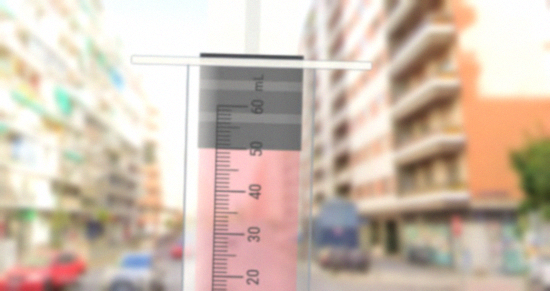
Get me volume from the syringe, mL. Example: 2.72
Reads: 50
